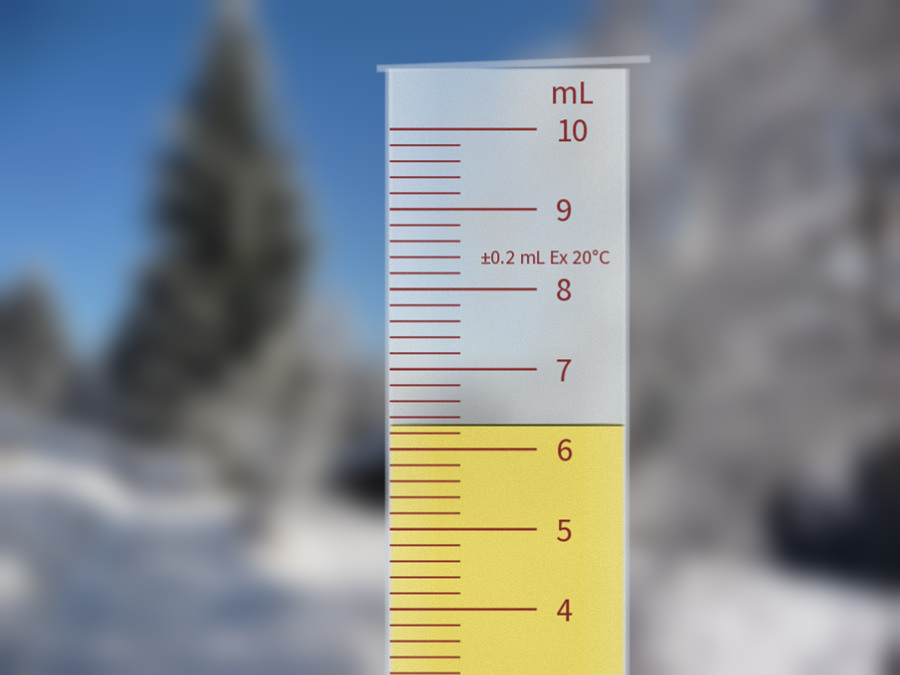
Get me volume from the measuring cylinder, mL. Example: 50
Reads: 6.3
